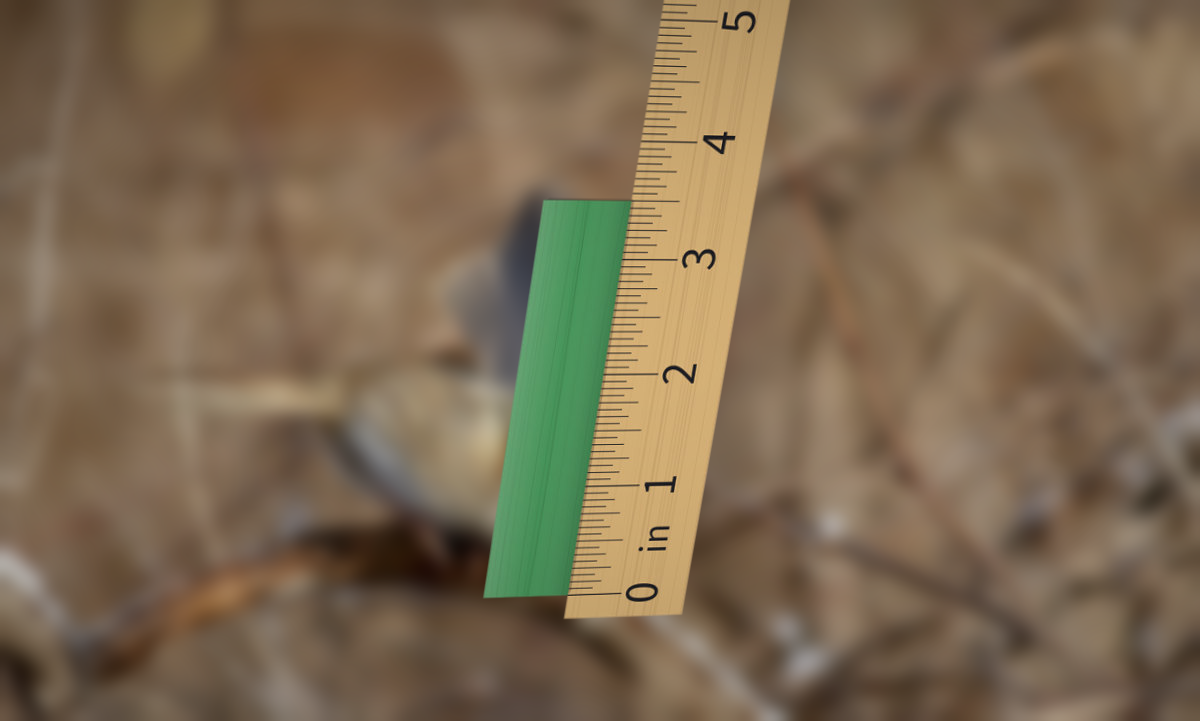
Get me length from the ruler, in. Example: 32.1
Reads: 3.5
